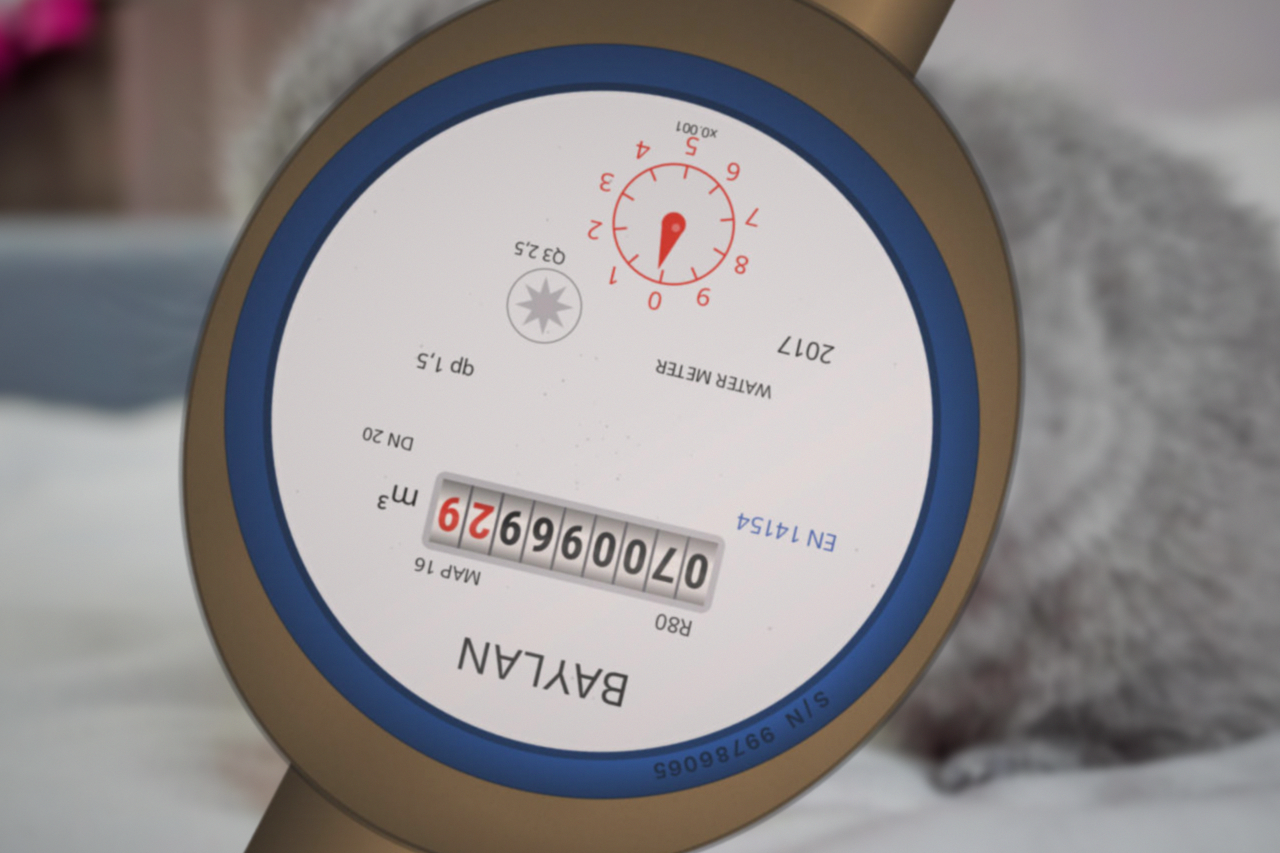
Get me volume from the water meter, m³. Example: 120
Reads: 700969.290
